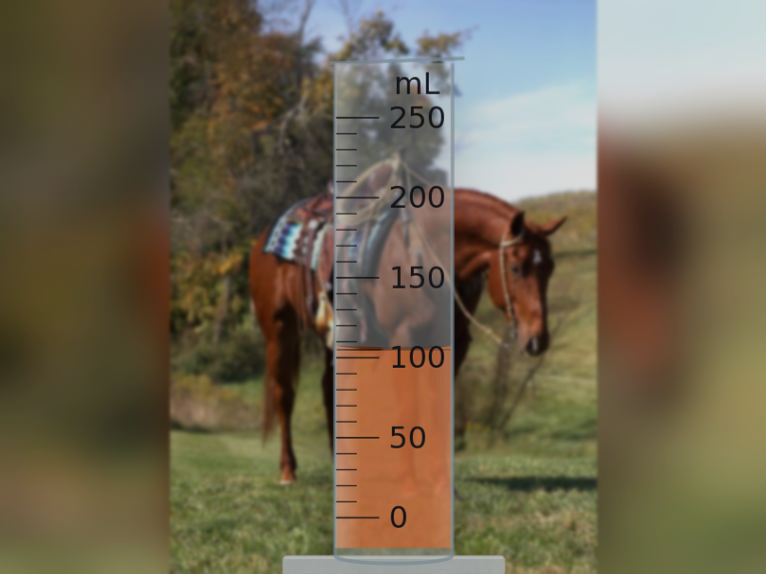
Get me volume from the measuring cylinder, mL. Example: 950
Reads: 105
